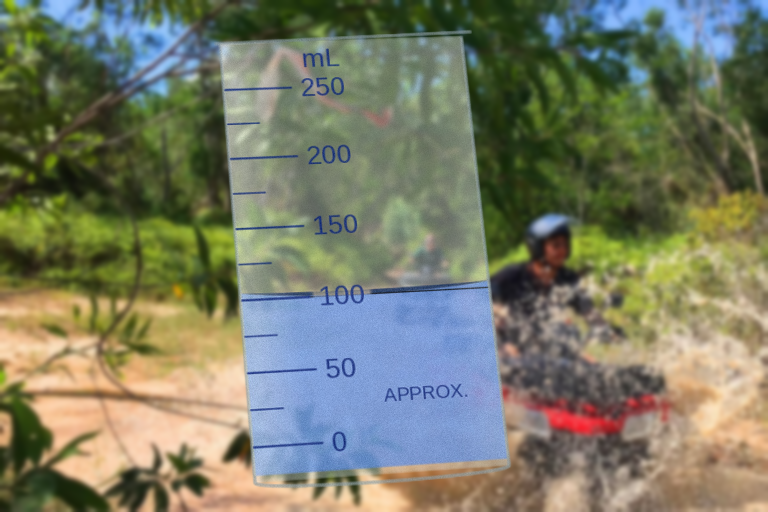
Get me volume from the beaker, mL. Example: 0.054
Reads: 100
